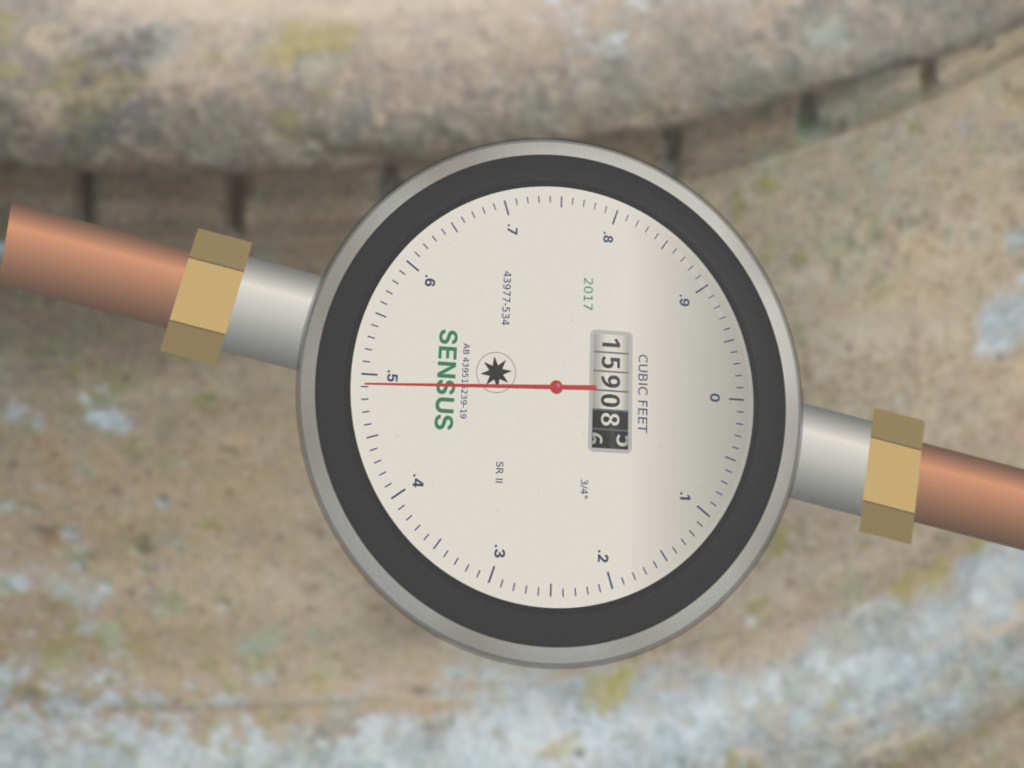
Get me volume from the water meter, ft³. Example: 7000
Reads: 159085.49
